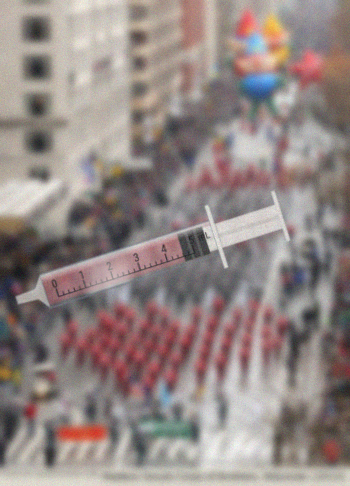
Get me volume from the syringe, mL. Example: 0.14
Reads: 4.6
